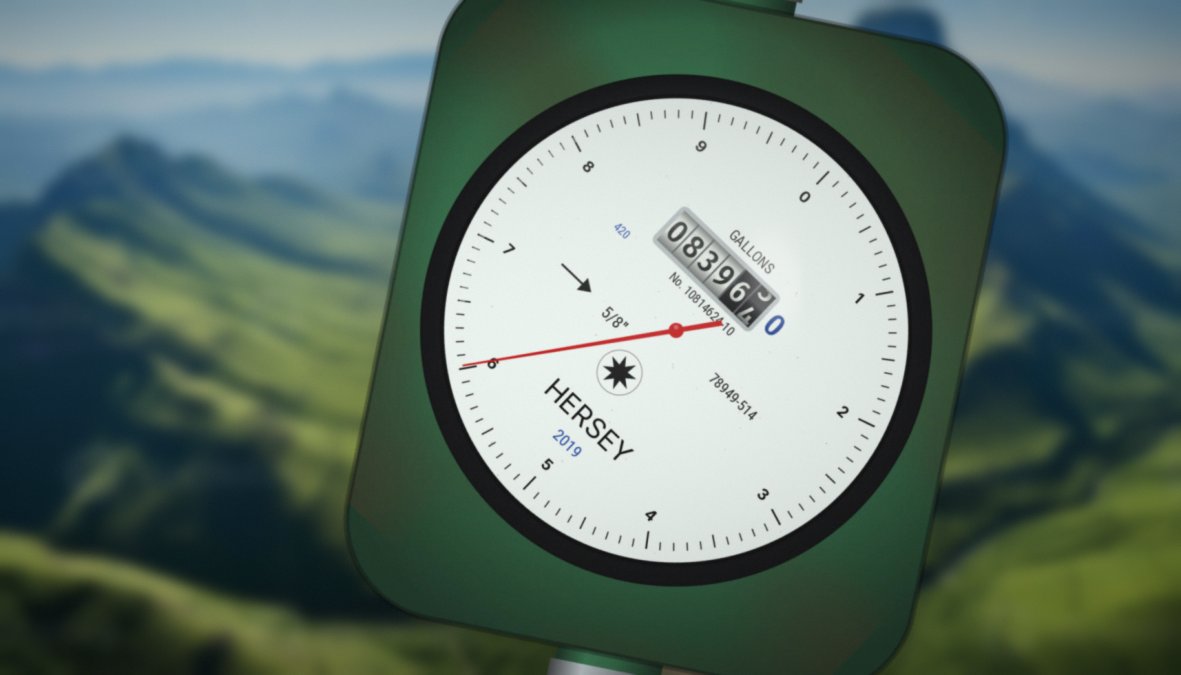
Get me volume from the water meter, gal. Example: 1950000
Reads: 839636.0
